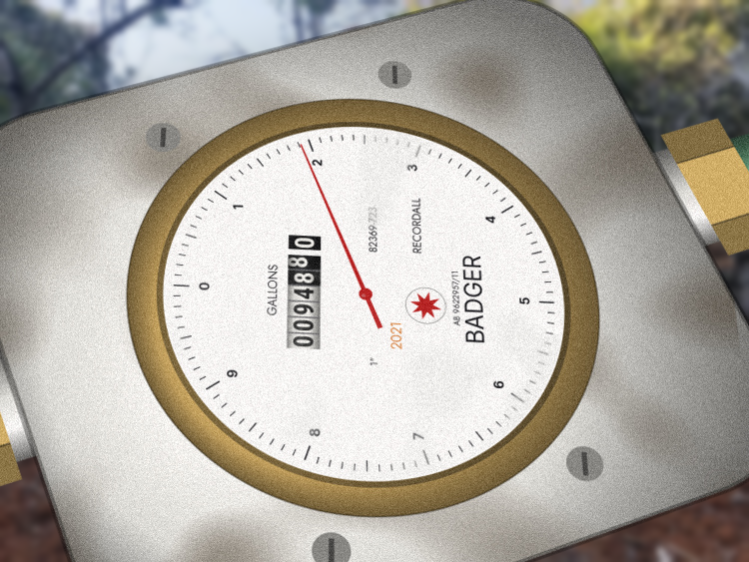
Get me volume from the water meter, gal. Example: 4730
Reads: 94881.9
